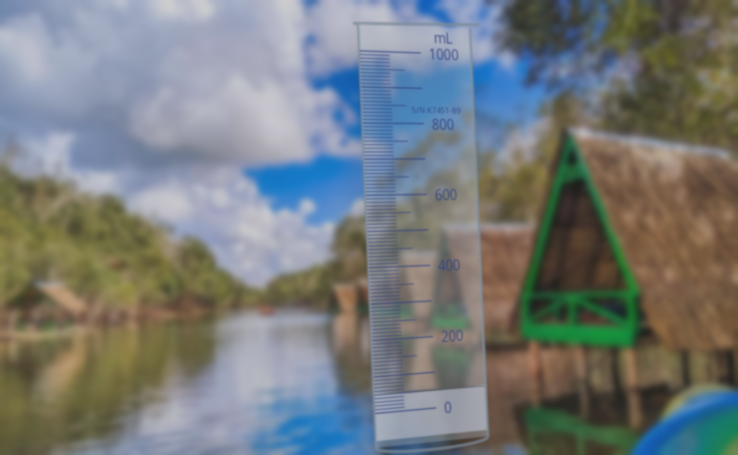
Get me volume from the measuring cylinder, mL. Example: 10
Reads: 50
